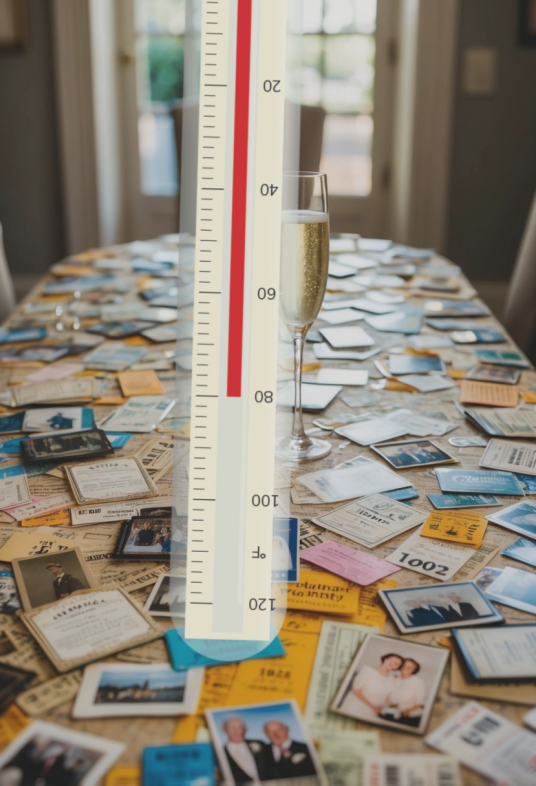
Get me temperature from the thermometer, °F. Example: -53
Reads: 80
